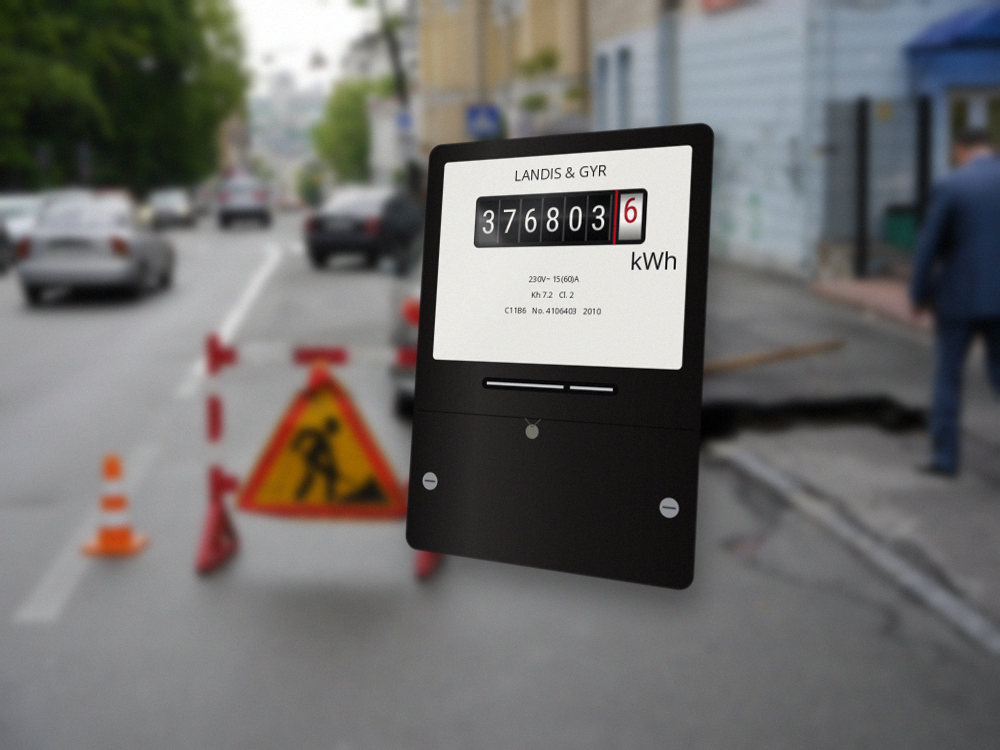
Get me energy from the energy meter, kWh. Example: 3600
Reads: 376803.6
